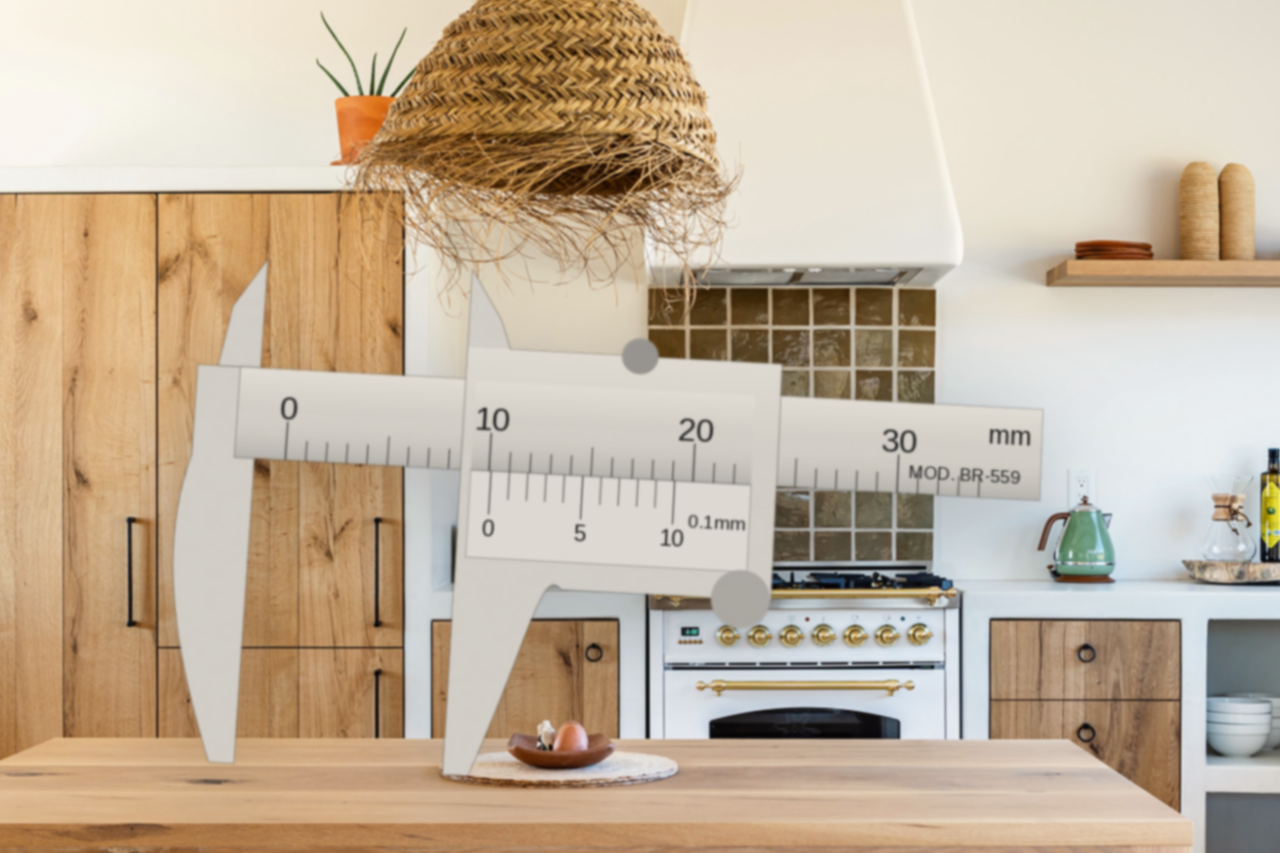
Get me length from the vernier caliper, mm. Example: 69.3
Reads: 10.1
